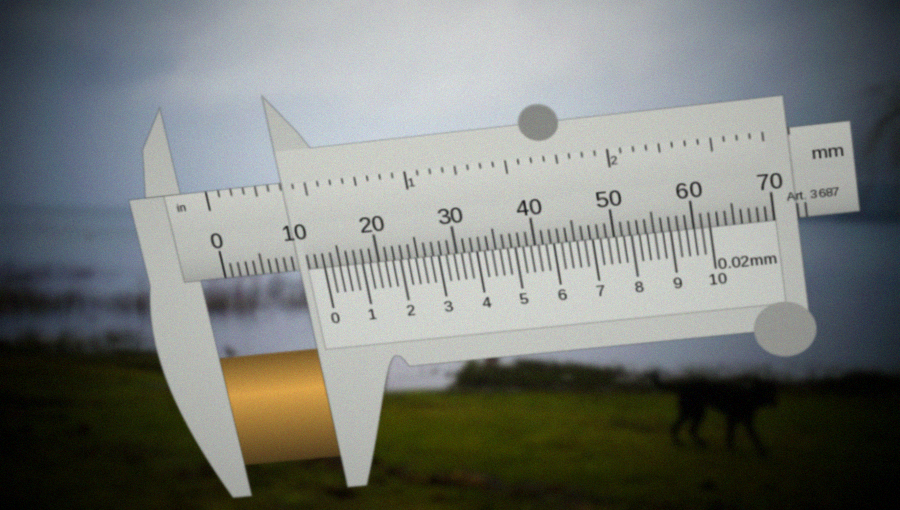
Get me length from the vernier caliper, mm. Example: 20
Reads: 13.0
